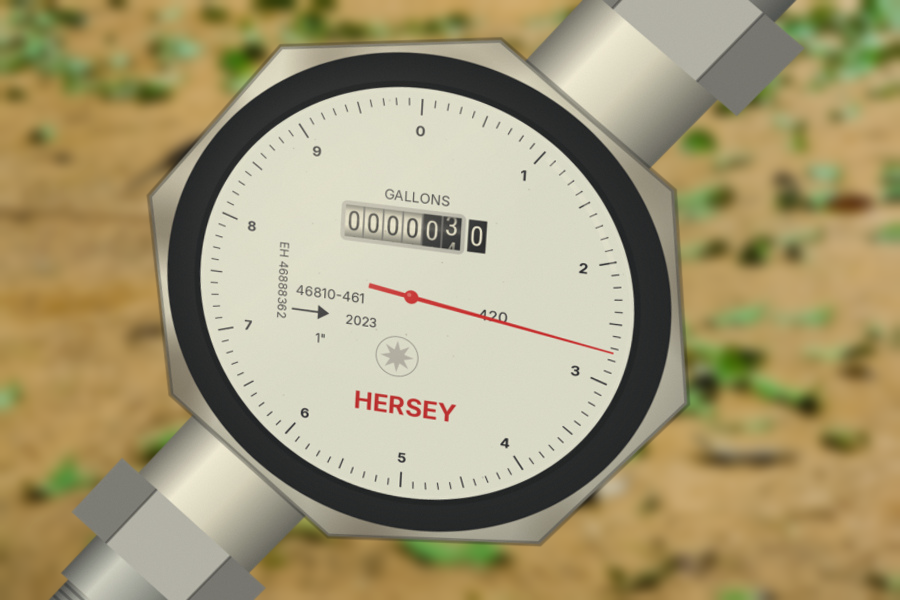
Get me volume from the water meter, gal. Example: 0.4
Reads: 32.7
